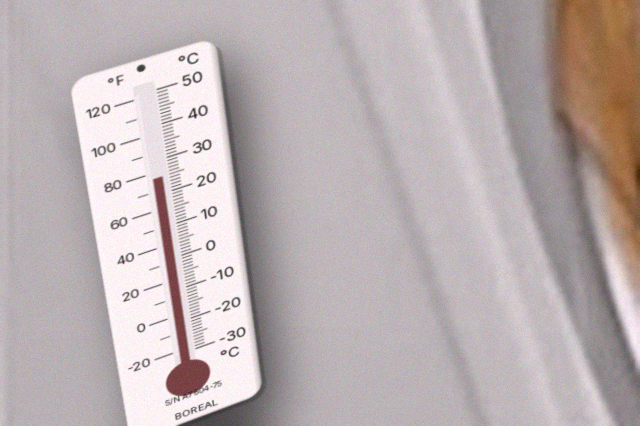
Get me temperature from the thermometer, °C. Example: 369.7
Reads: 25
